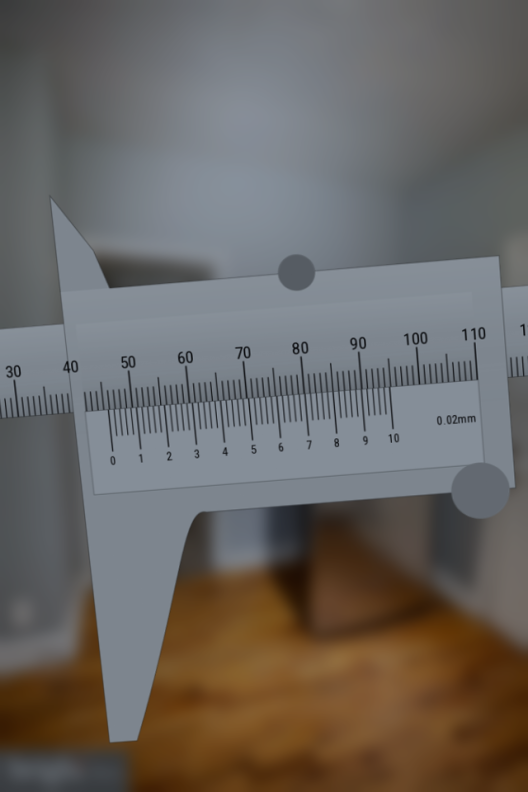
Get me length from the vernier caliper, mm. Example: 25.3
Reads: 45.8
